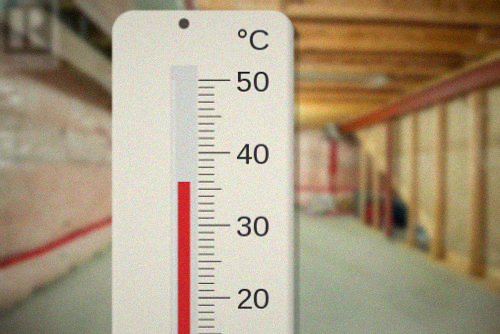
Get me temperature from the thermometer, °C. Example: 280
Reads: 36
